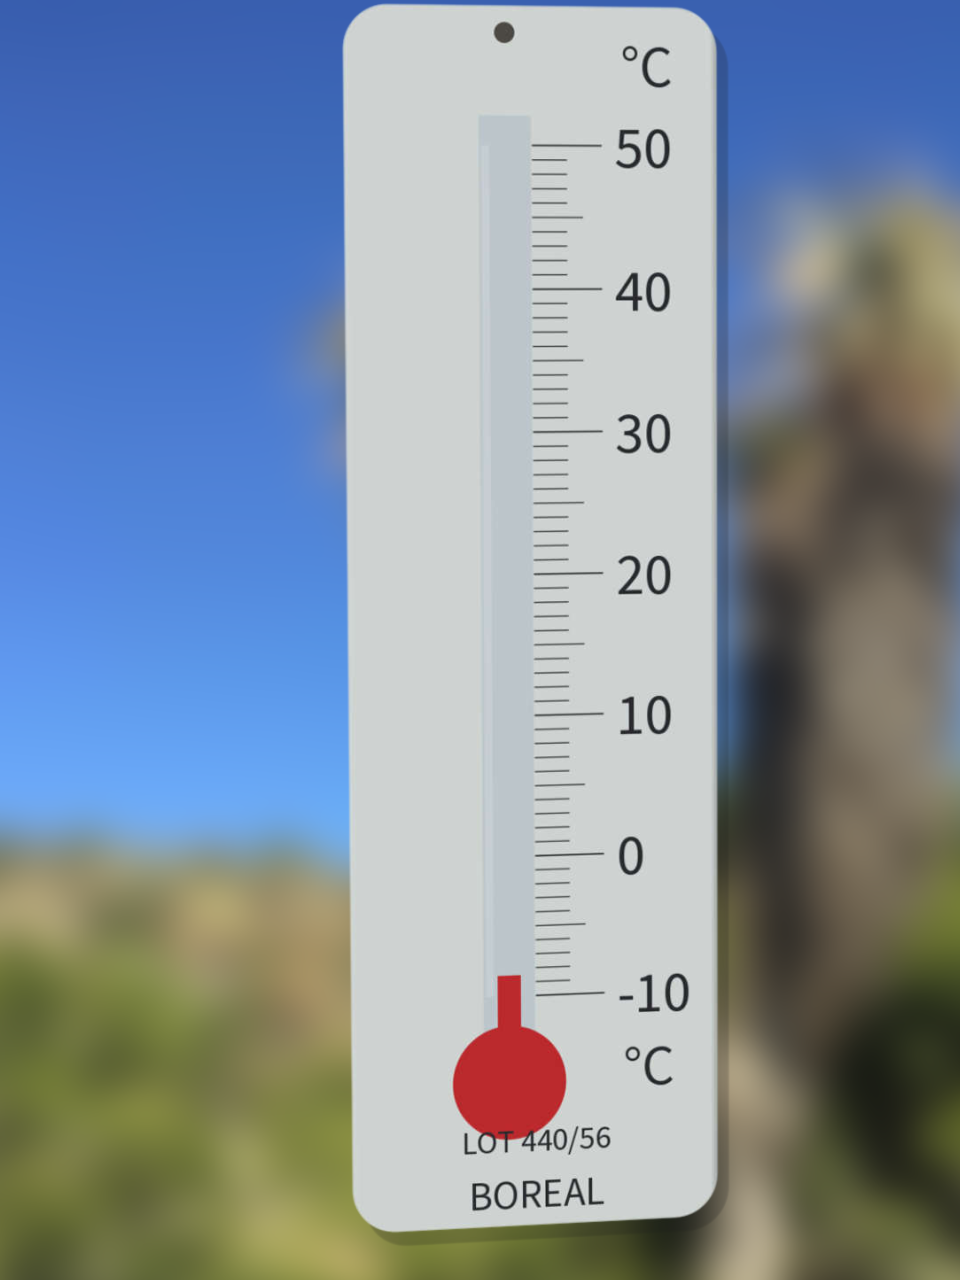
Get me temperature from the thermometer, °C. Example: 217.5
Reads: -8.5
